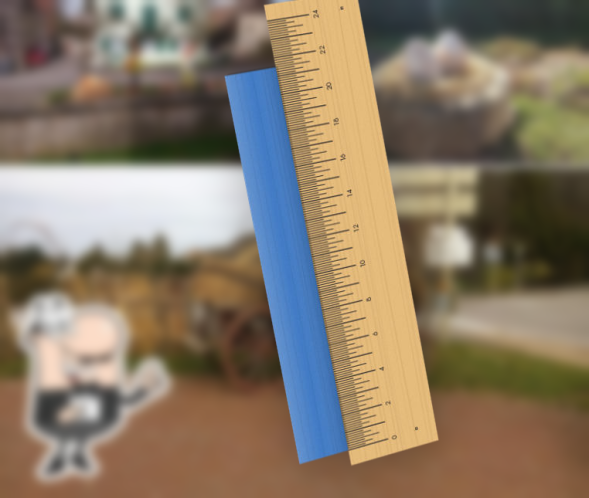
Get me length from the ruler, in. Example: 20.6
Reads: 21.5
